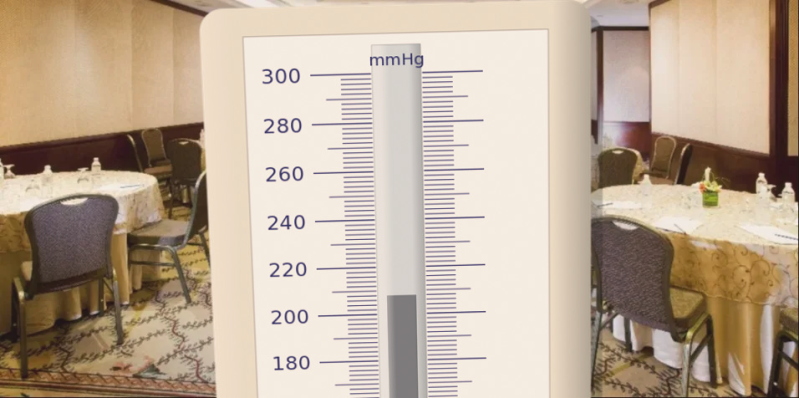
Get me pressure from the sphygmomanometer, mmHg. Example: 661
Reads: 208
